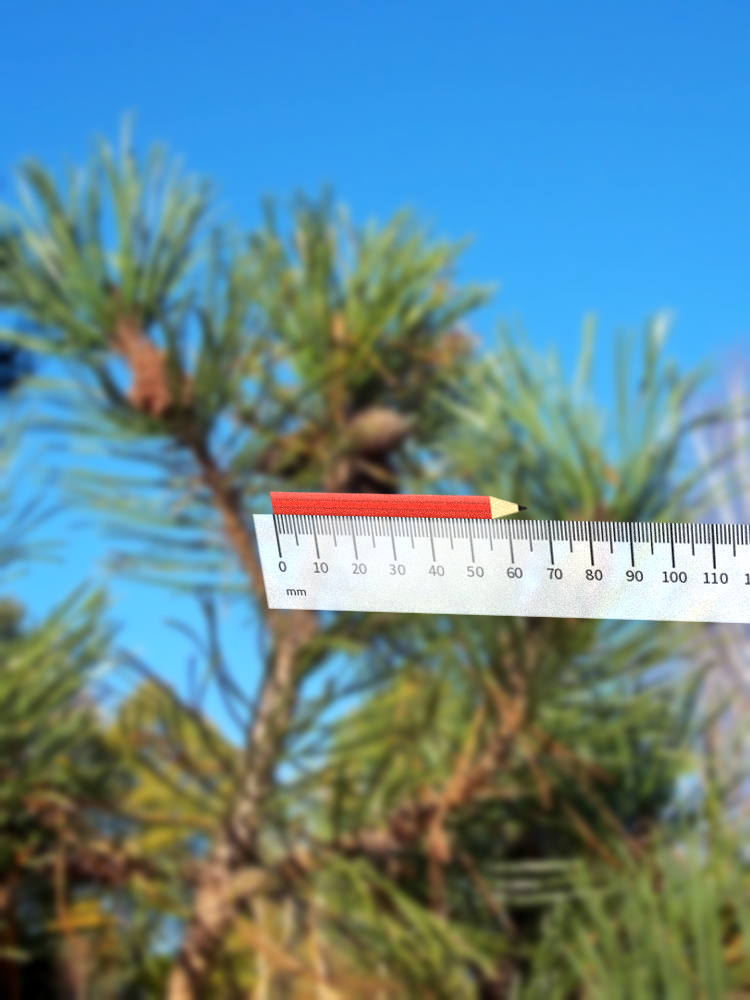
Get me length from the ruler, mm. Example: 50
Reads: 65
